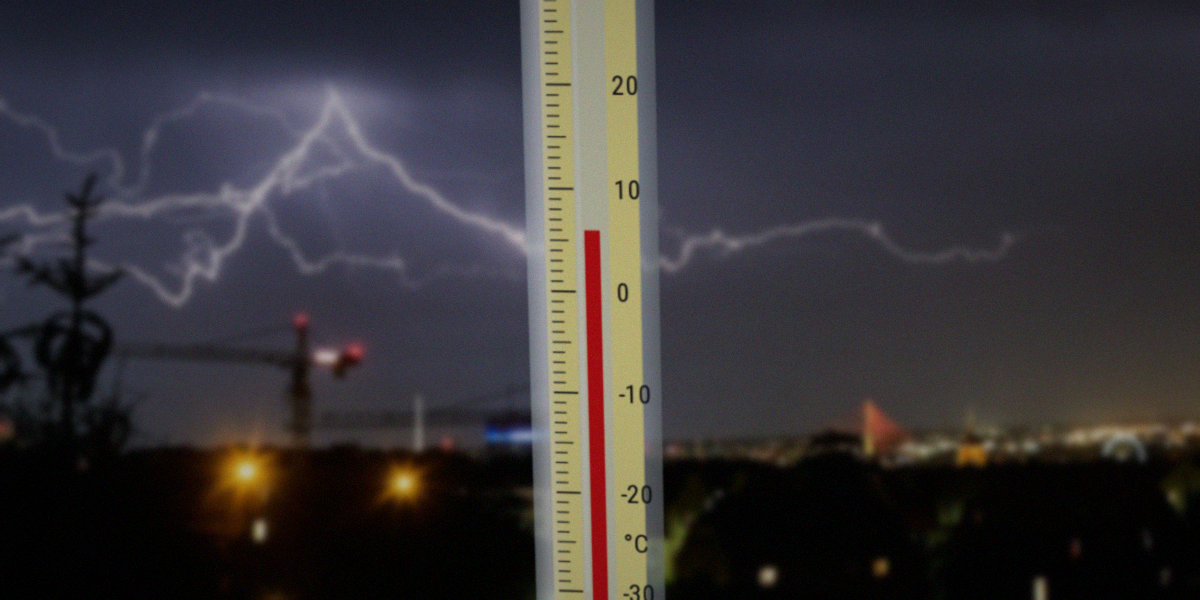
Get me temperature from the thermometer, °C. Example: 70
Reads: 6
